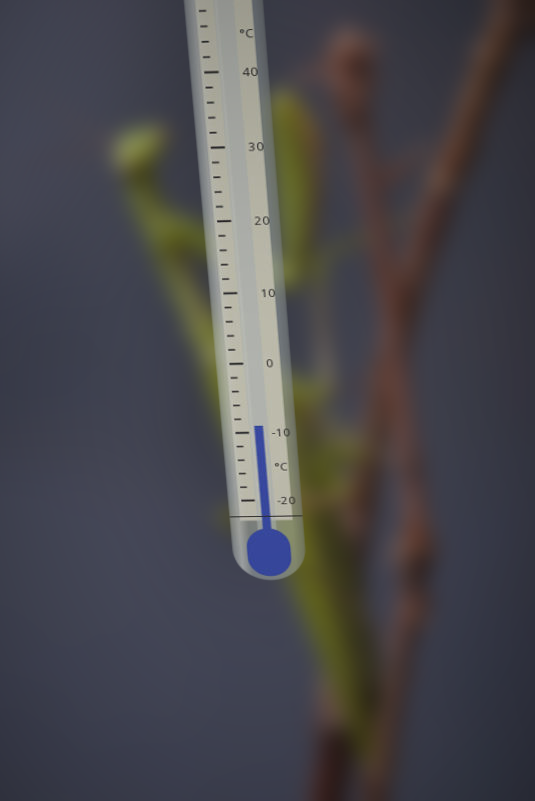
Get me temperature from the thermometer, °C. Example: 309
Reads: -9
